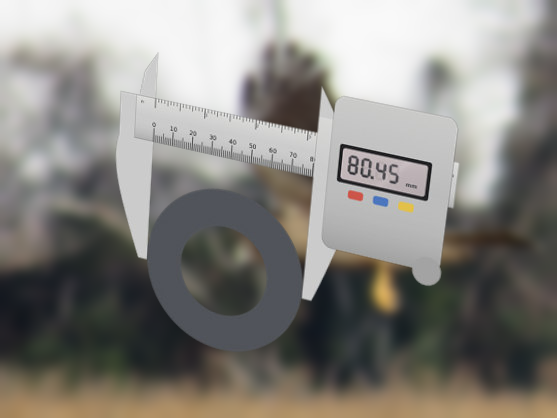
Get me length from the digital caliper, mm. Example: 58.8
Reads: 80.45
